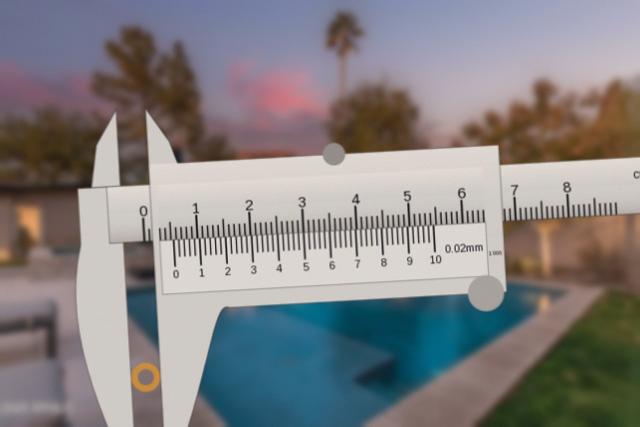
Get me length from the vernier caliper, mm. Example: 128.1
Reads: 5.5
